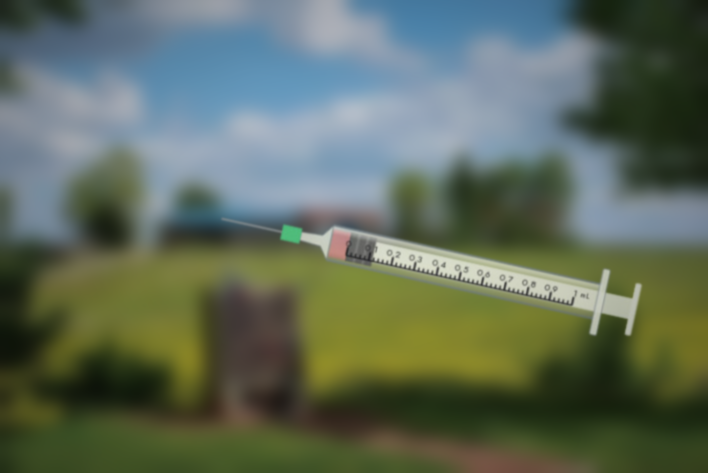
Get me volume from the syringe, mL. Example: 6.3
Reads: 0
